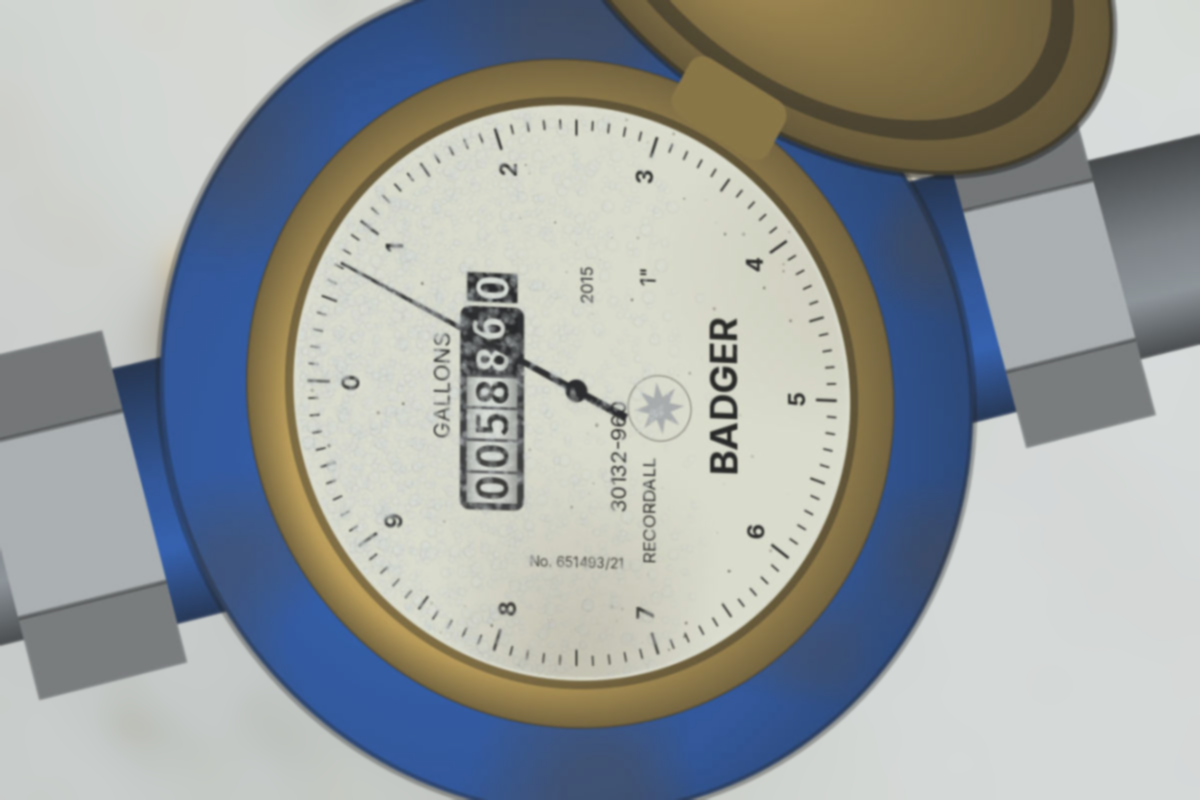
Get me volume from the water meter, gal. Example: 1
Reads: 58860.7
